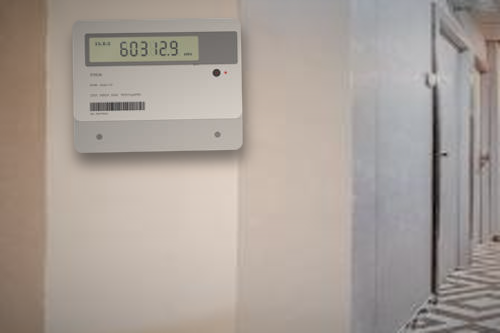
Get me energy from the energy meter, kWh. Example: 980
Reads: 60312.9
